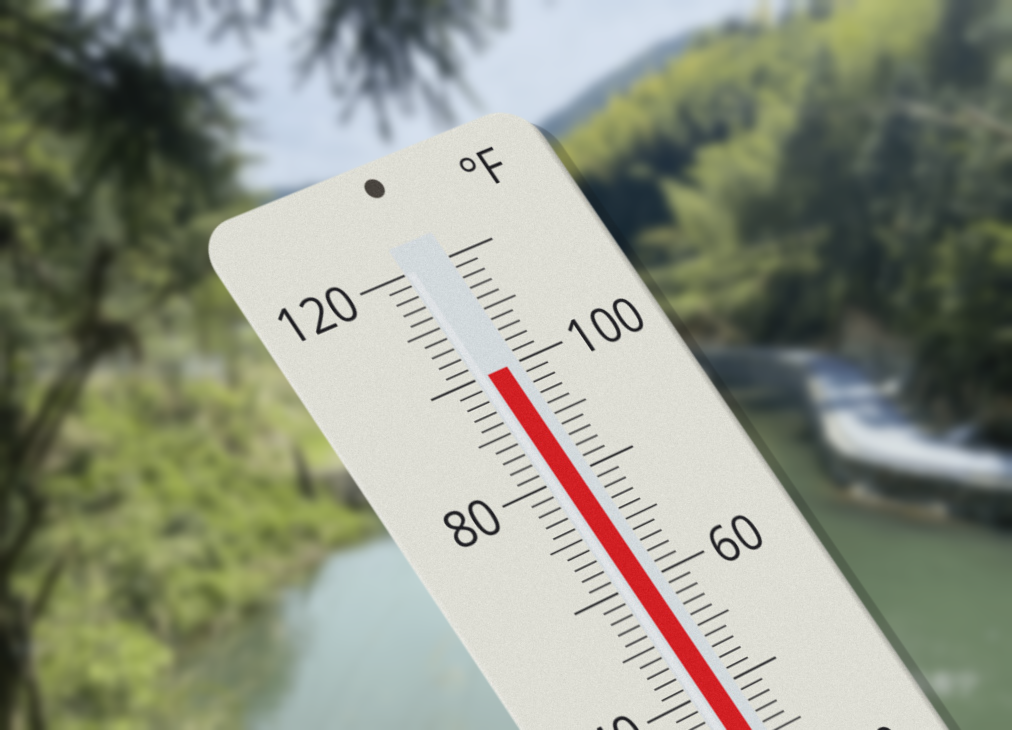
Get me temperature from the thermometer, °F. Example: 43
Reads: 100
